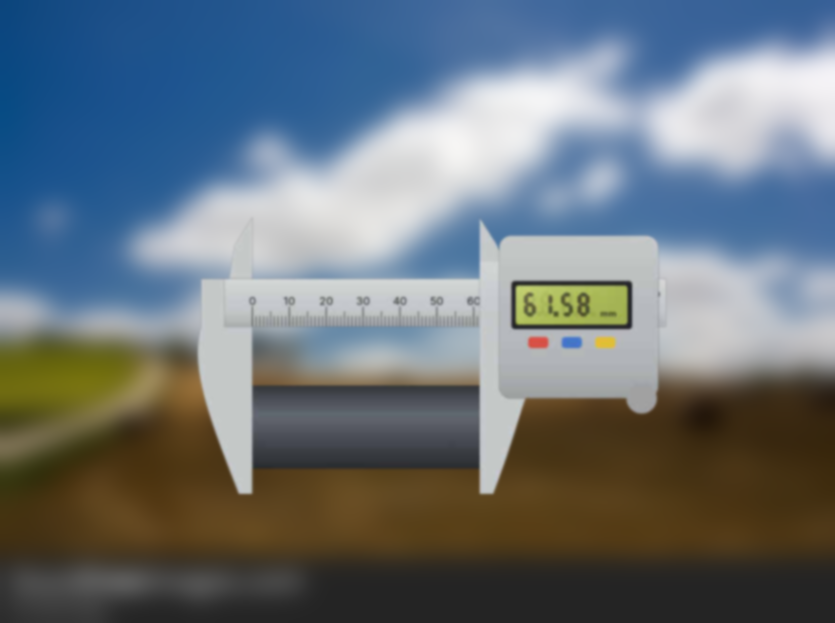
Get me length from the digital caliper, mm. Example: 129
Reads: 61.58
